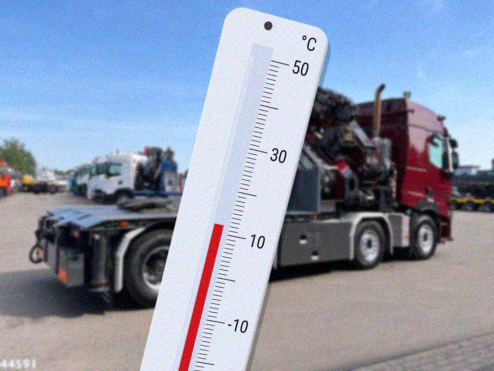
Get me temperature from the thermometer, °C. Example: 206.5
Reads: 12
